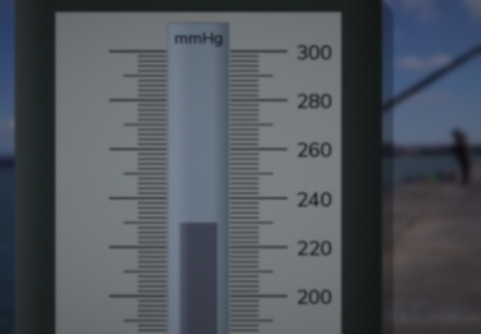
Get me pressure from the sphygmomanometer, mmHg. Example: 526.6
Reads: 230
